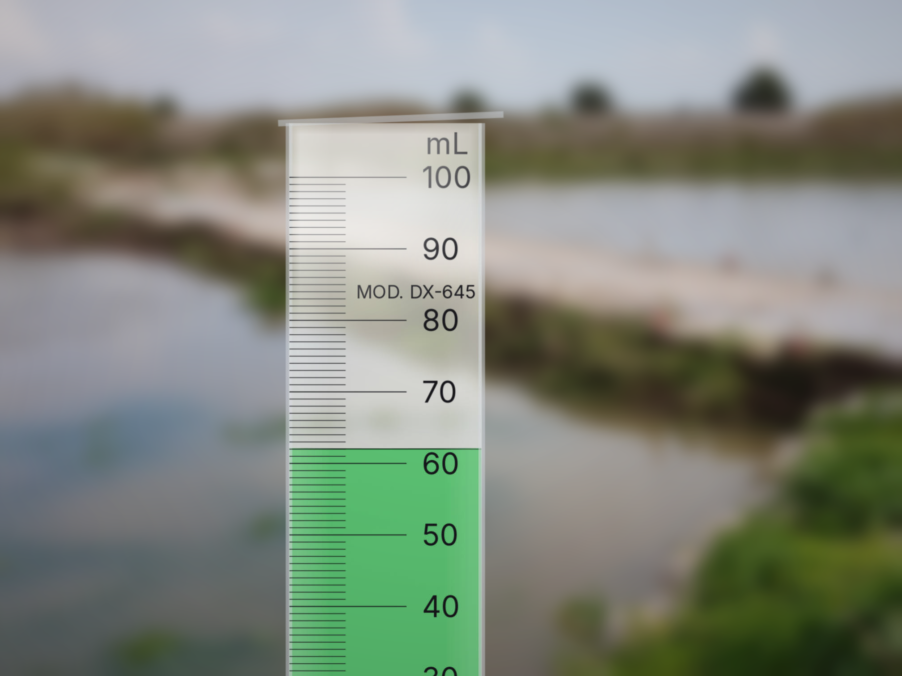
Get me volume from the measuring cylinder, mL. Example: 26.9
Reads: 62
